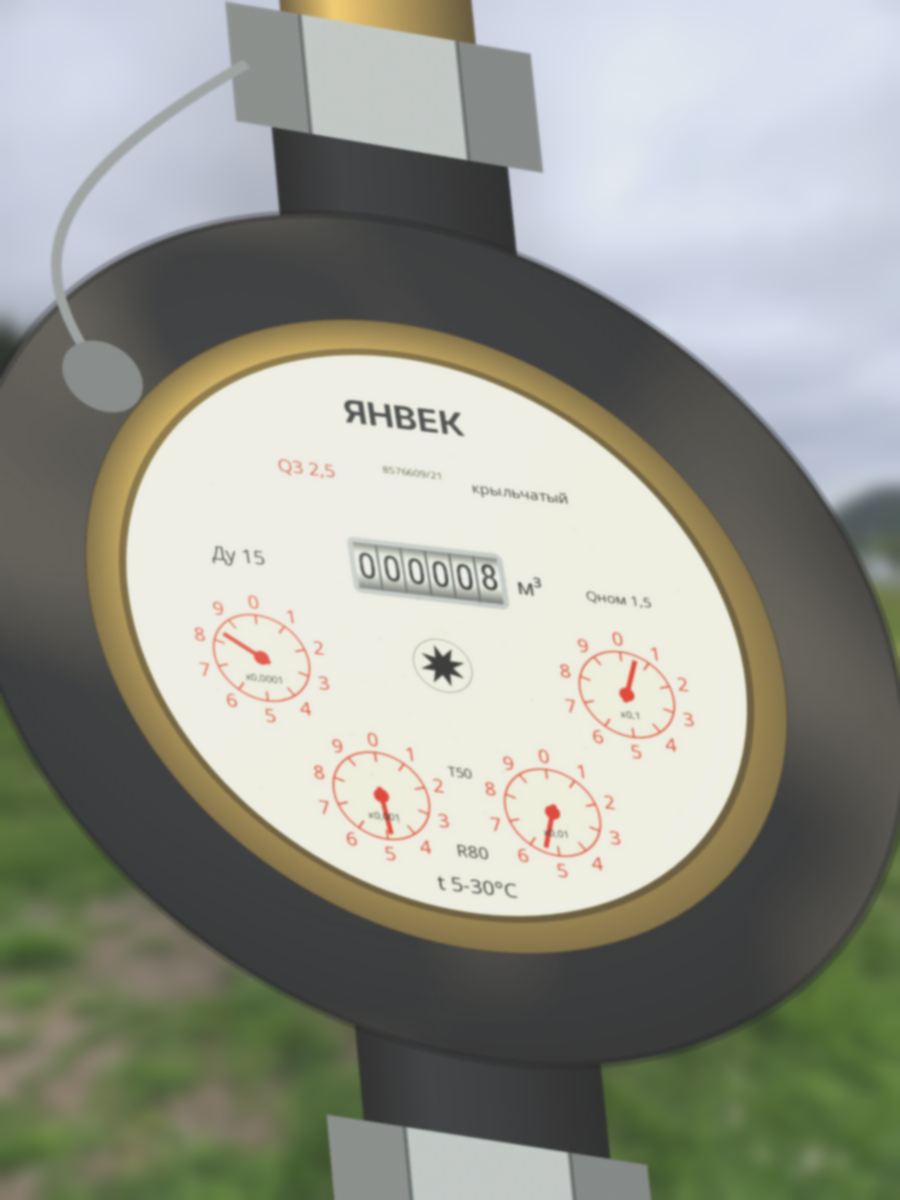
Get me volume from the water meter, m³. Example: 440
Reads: 8.0548
